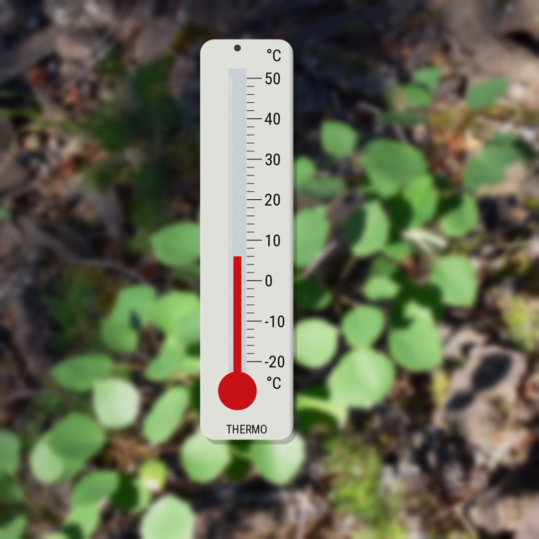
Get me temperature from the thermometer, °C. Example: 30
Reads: 6
